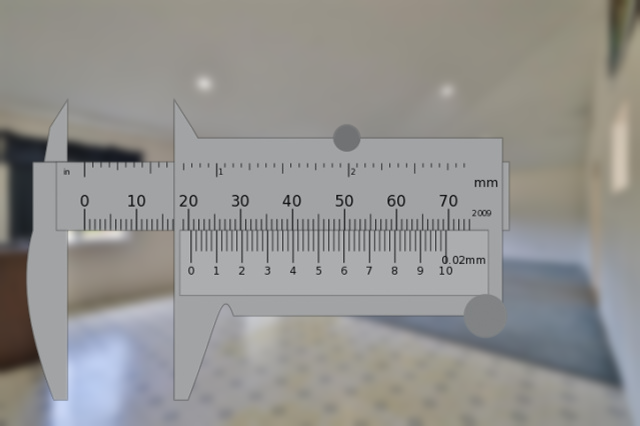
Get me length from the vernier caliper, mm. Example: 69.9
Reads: 20.5
